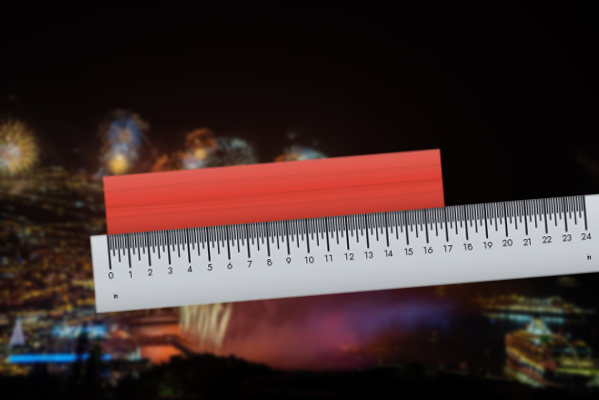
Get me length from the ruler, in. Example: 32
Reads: 17
